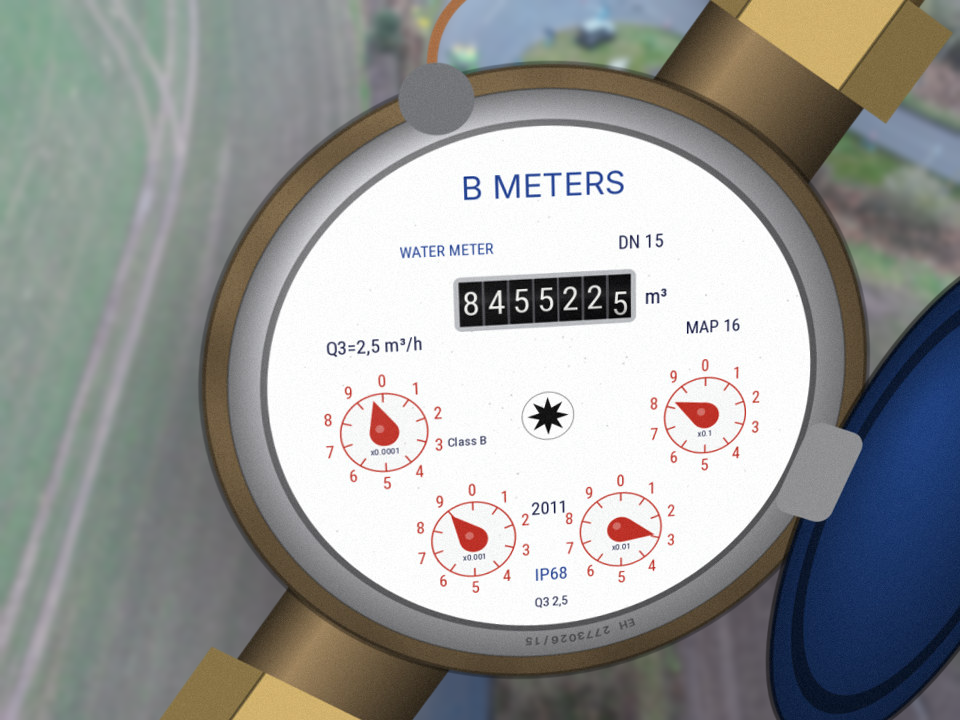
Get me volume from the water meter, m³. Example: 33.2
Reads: 8455224.8289
